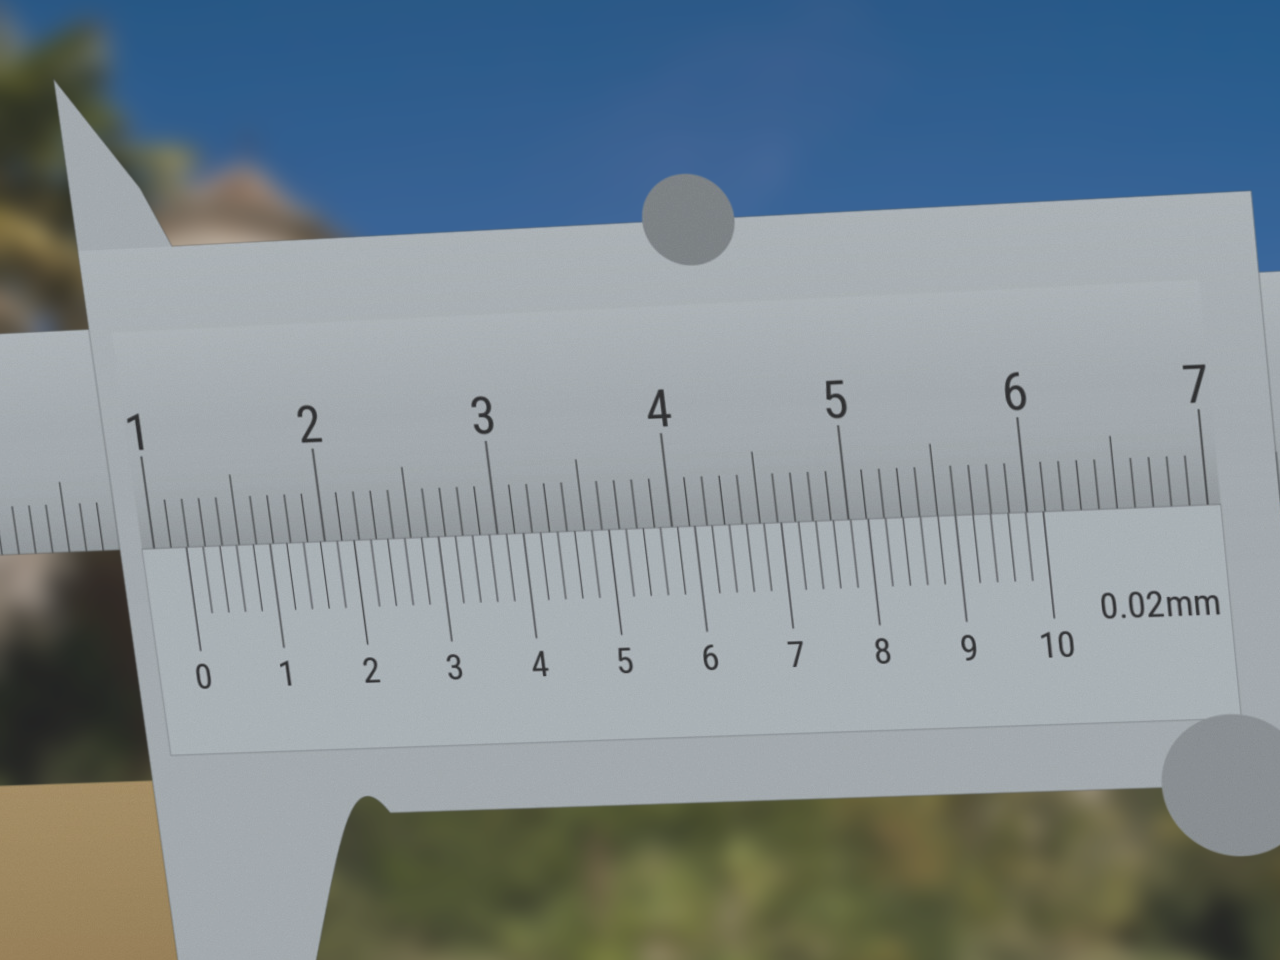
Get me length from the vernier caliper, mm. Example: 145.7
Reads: 11.9
